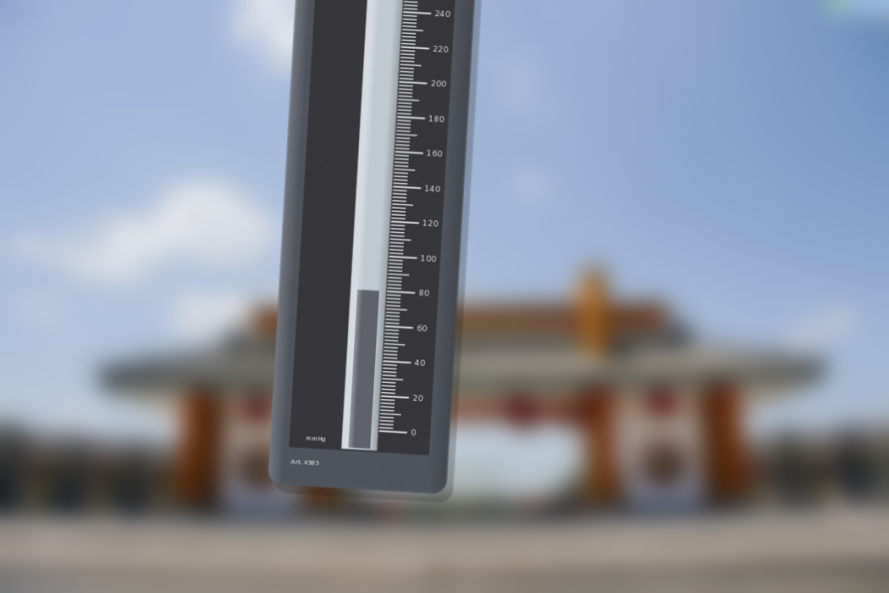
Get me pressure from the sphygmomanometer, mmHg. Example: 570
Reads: 80
